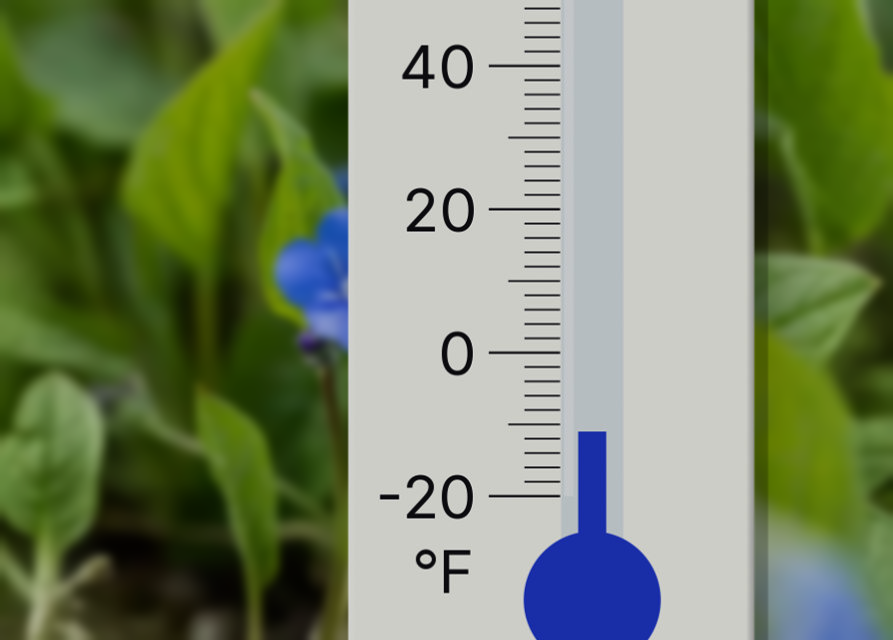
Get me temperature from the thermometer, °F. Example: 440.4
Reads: -11
